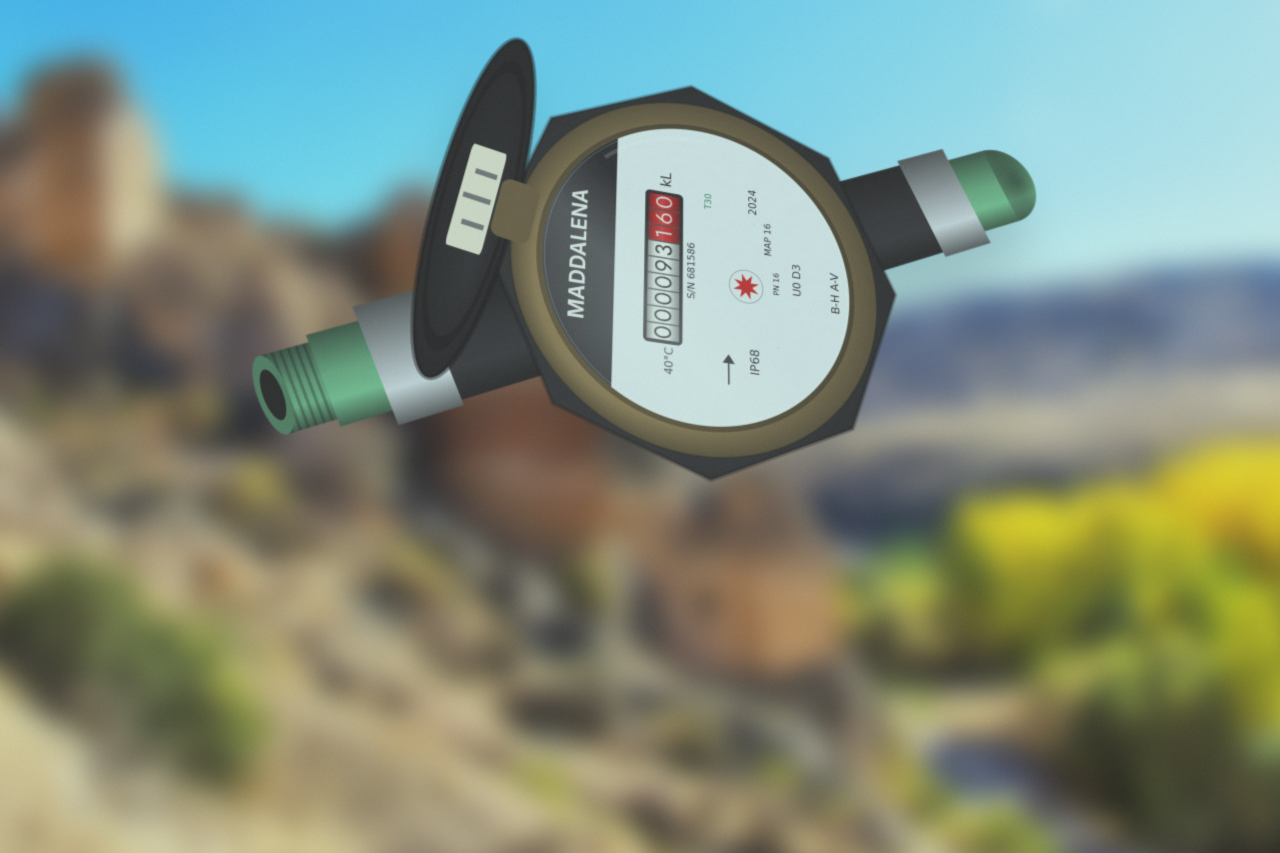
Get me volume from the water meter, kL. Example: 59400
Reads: 93.160
